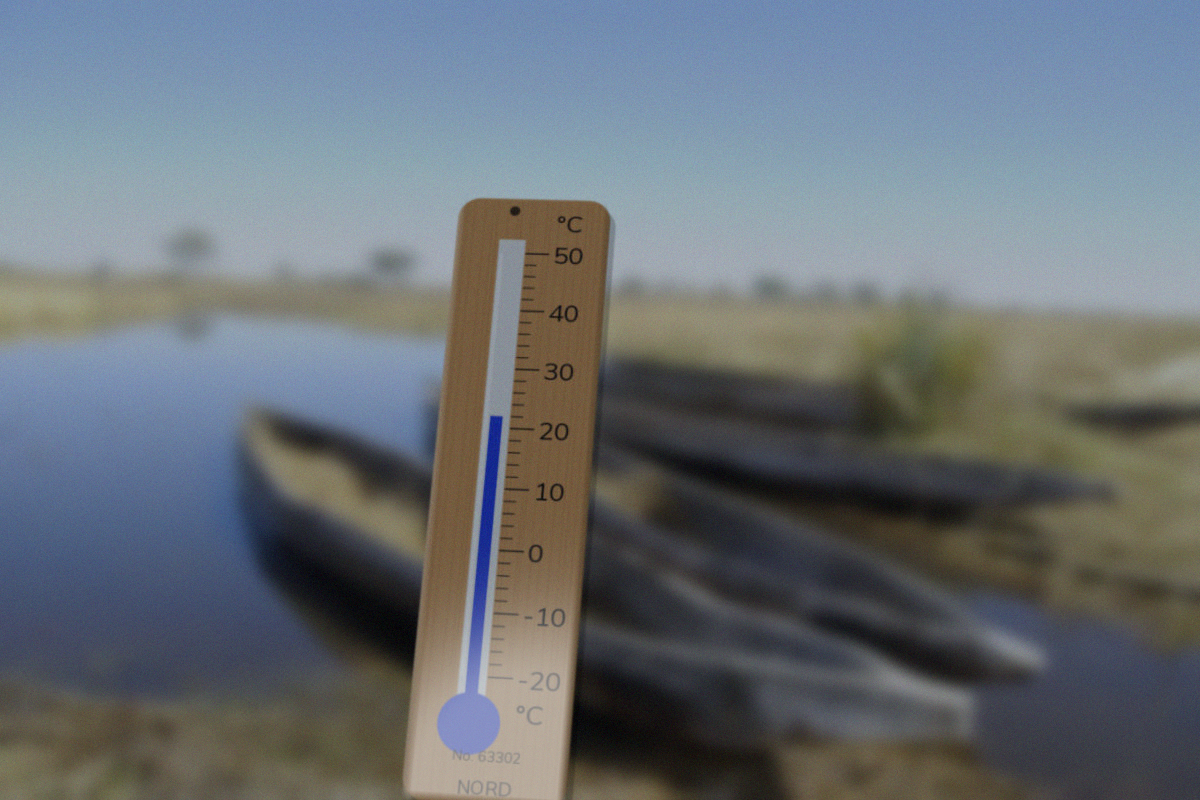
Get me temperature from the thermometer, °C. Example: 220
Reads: 22
